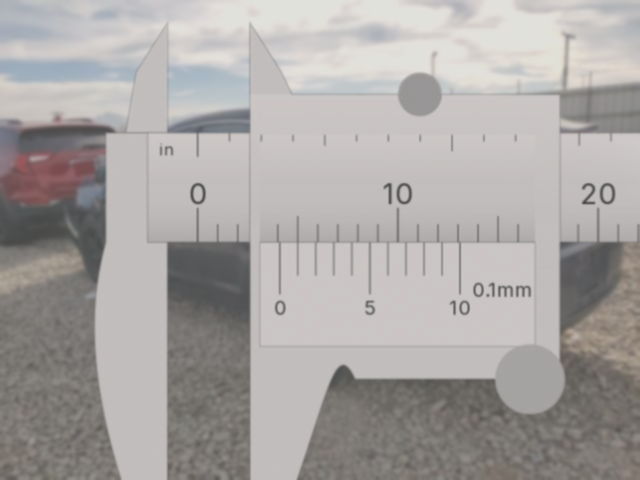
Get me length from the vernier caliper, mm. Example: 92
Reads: 4.1
